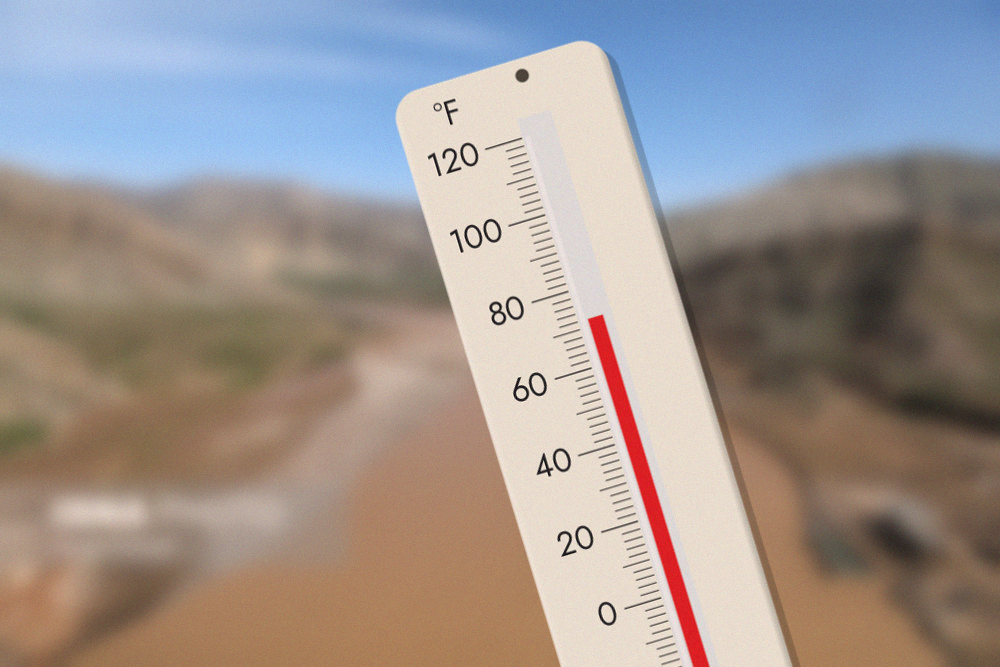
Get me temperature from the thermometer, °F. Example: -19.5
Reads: 72
